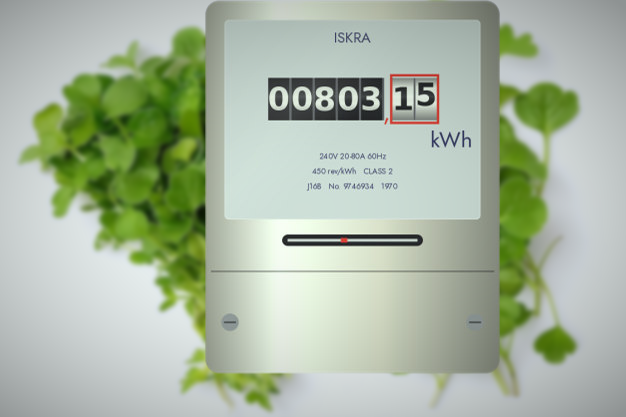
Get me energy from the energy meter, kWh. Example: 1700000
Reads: 803.15
